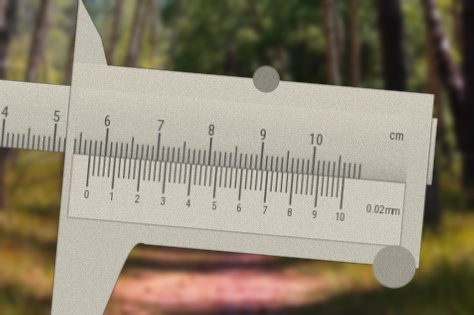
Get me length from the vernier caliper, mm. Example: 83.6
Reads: 57.0
